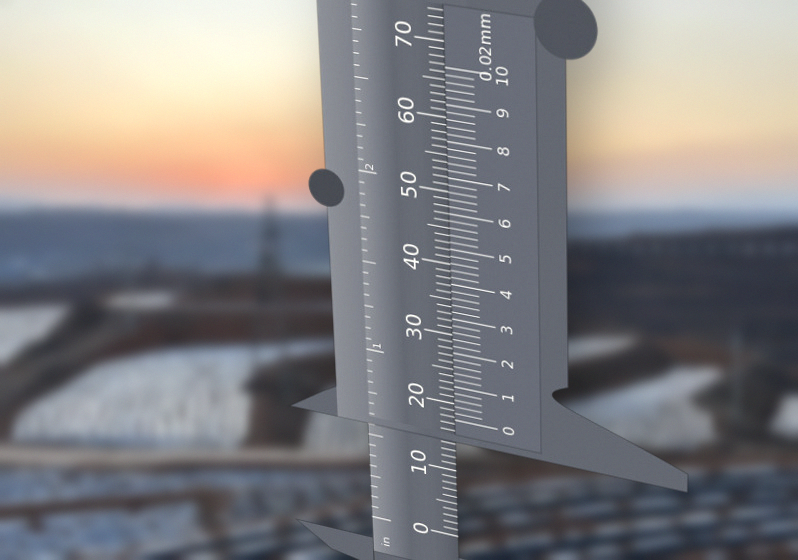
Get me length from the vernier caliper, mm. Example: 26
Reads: 17.6
